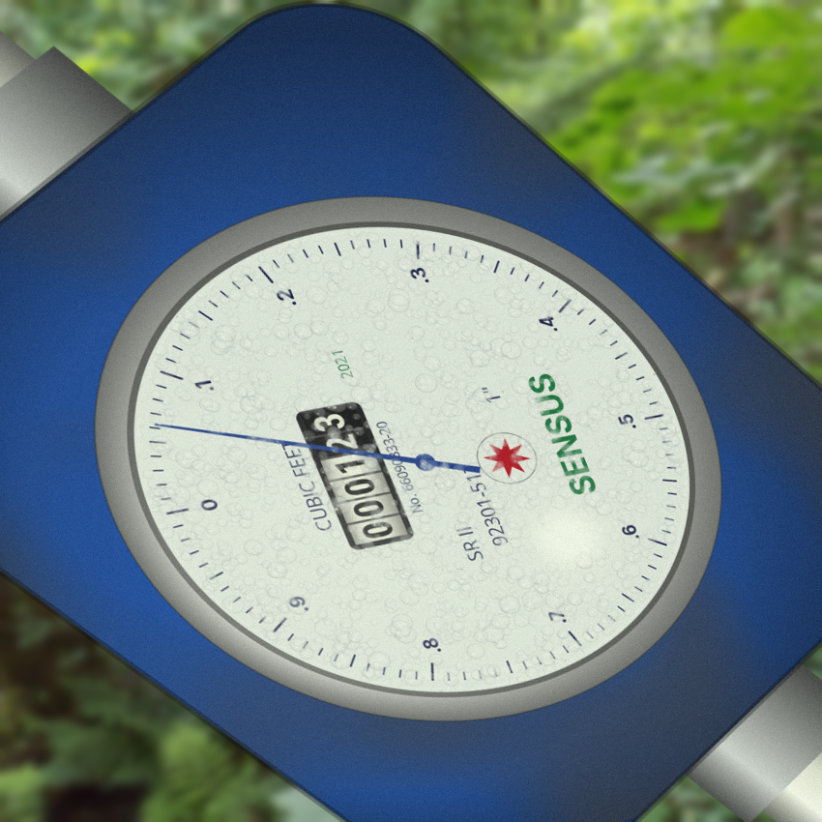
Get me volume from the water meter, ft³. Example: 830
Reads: 123.06
